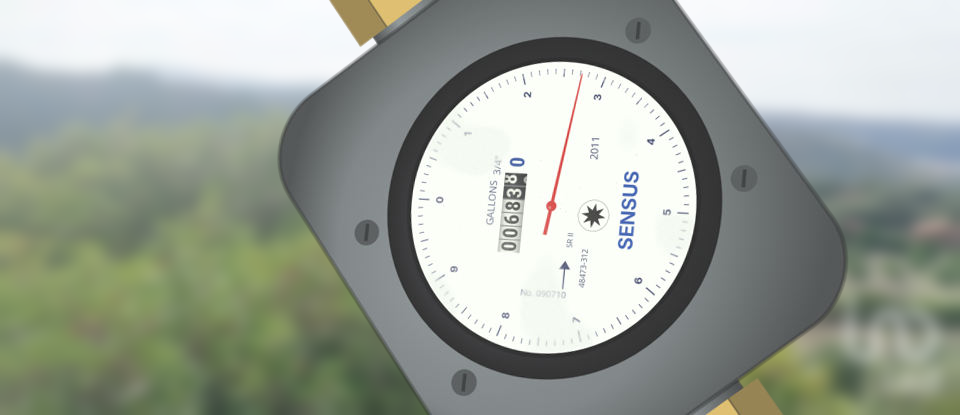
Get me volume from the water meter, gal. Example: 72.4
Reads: 68382.7
